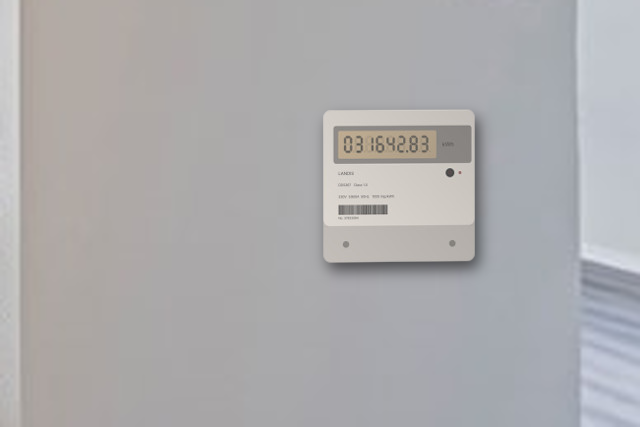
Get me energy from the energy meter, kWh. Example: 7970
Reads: 31642.83
